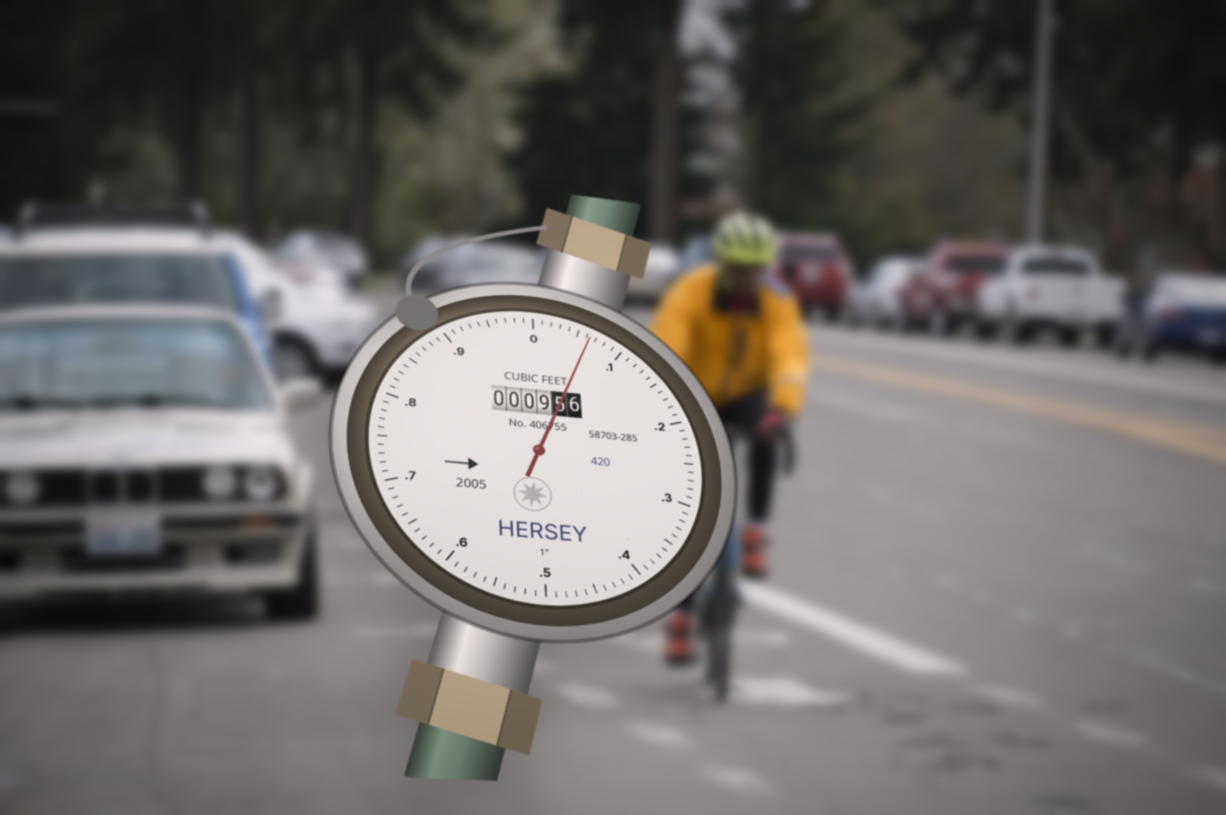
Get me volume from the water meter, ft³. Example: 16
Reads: 956.06
